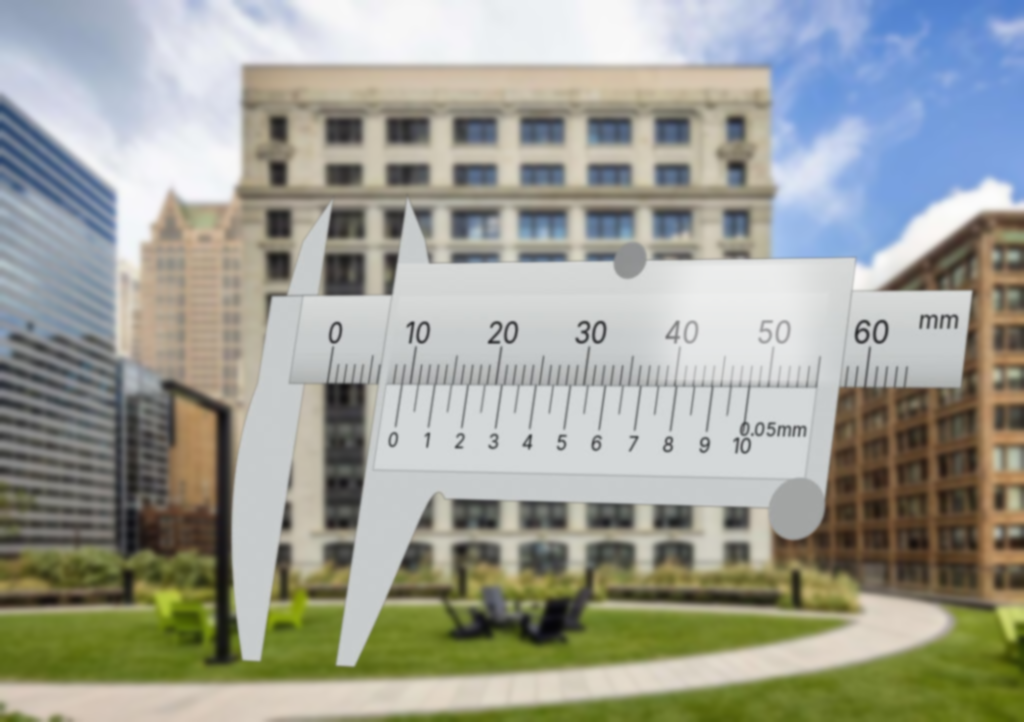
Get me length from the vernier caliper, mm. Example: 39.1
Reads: 9.0
